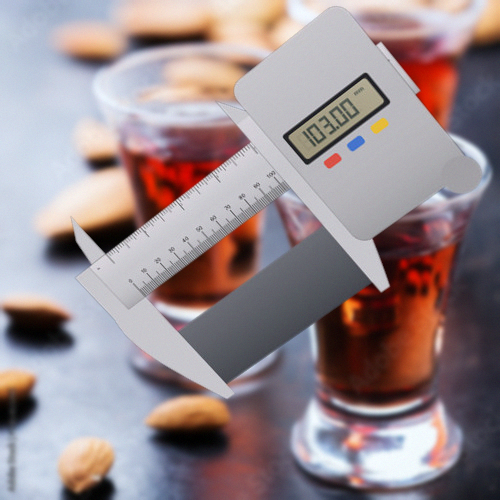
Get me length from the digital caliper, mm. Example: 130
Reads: 103.00
